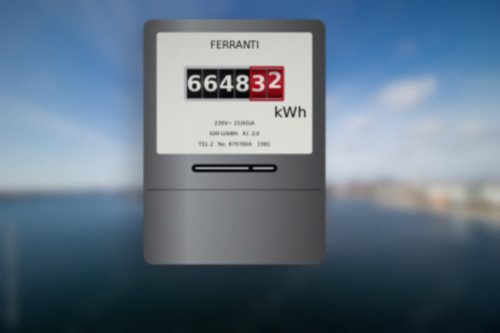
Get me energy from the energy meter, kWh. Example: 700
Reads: 6648.32
